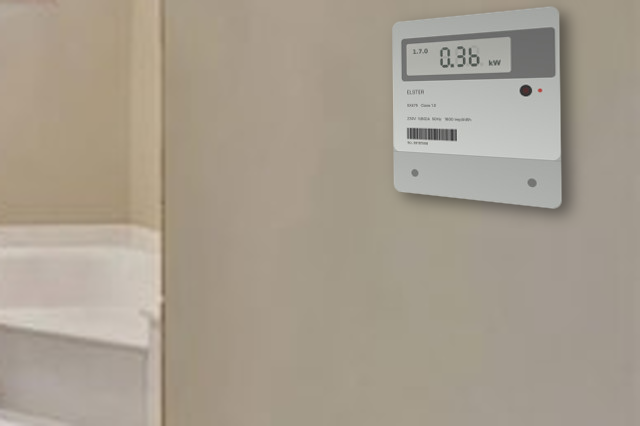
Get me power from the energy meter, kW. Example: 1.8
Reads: 0.36
